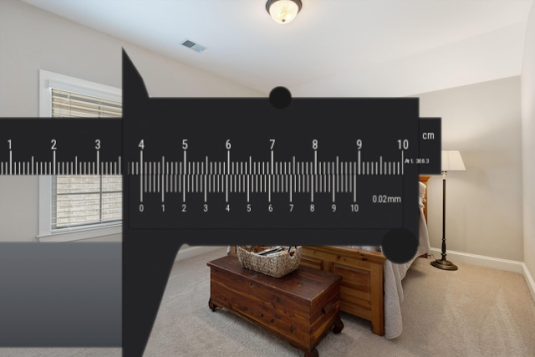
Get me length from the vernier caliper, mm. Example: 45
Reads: 40.0
